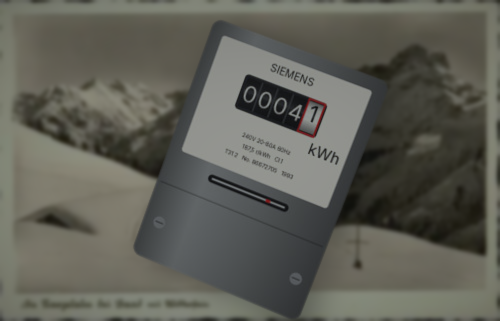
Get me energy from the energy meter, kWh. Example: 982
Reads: 4.1
